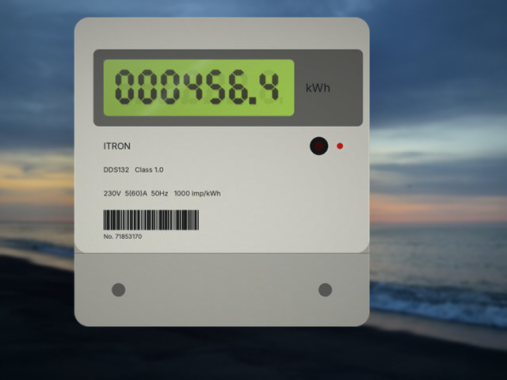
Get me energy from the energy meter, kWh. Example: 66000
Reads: 456.4
